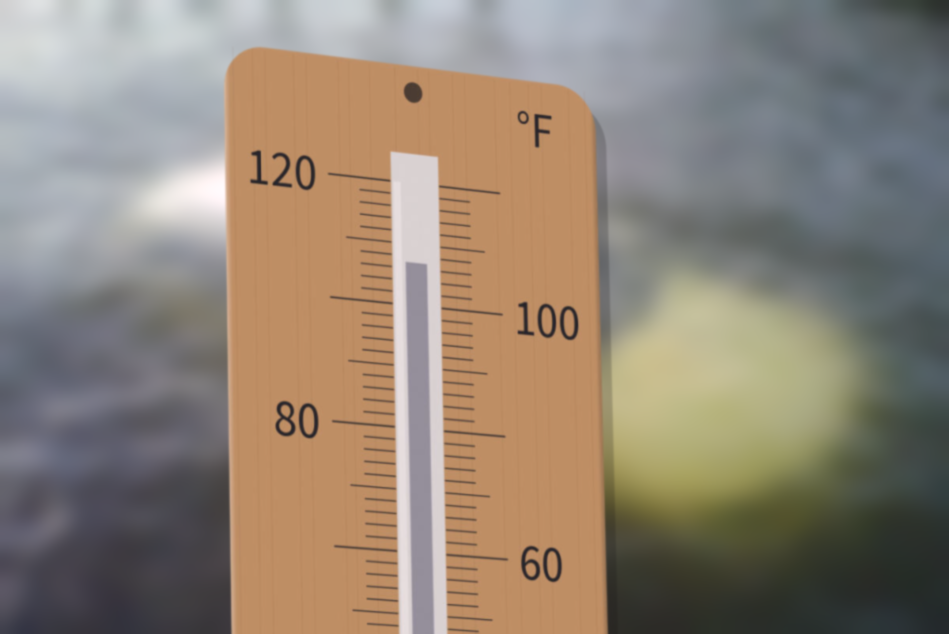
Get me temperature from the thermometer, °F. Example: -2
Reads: 107
